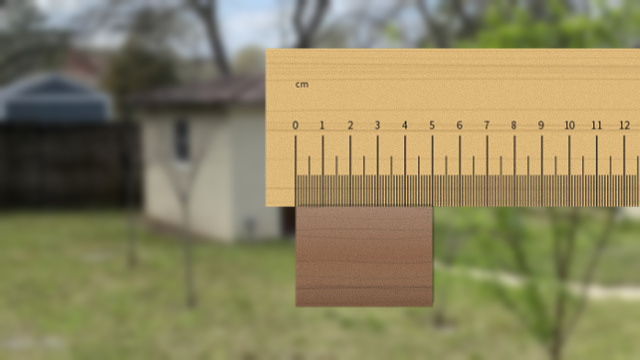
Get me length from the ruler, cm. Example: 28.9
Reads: 5
